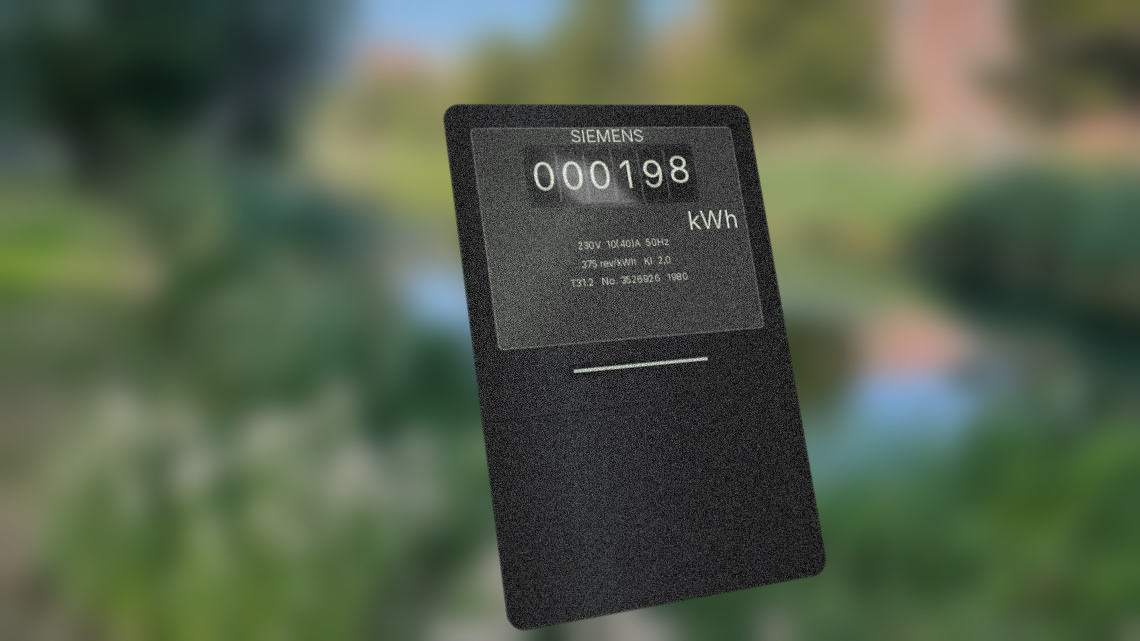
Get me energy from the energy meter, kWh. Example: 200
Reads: 198
